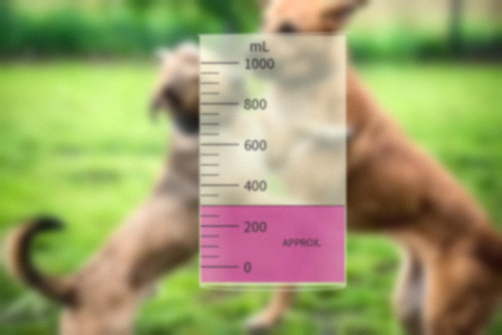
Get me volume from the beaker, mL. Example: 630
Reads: 300
